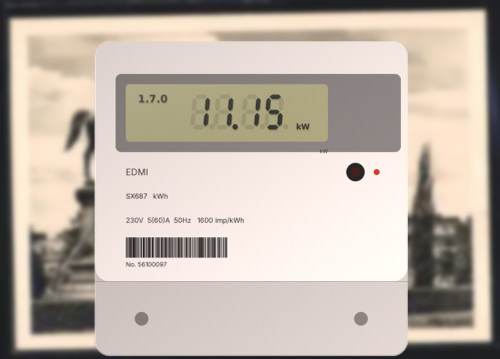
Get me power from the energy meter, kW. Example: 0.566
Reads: 11.15
